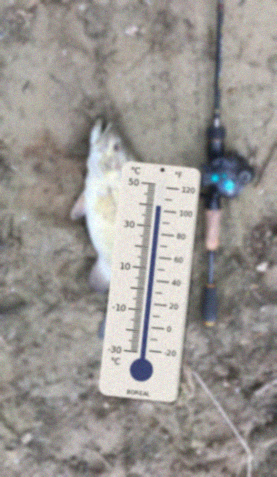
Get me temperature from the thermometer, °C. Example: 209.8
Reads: 40
